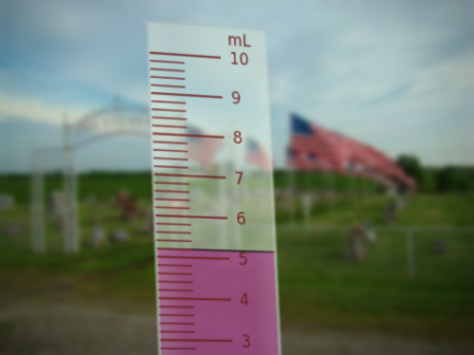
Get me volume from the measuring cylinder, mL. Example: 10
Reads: 5.2
